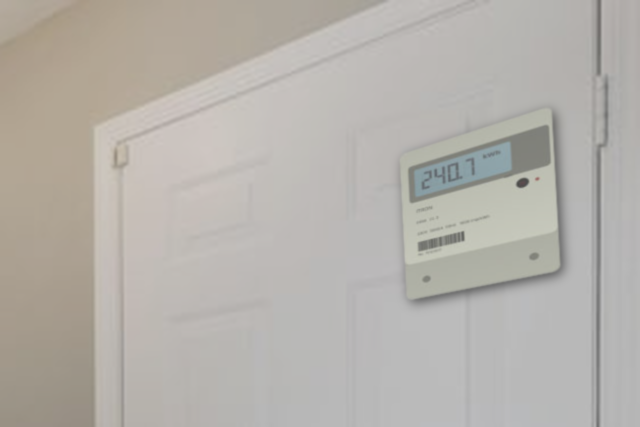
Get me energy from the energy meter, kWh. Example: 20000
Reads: 240.7
